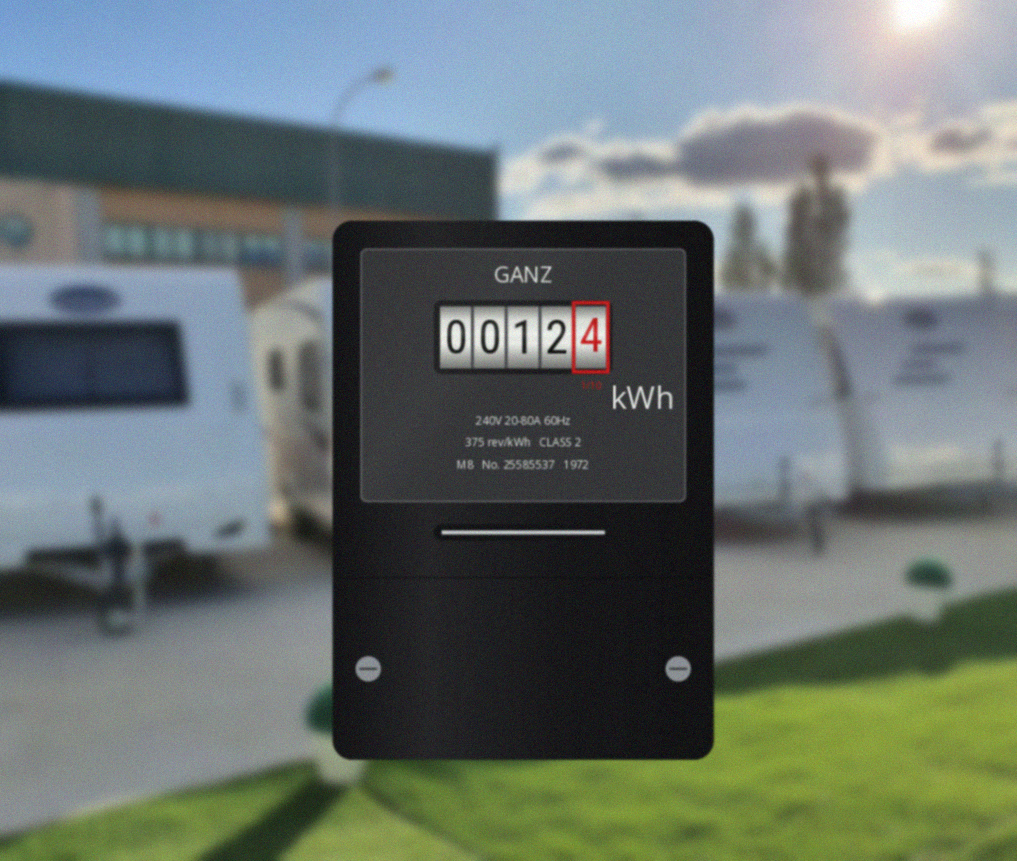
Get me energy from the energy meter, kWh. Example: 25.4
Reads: 12.4
